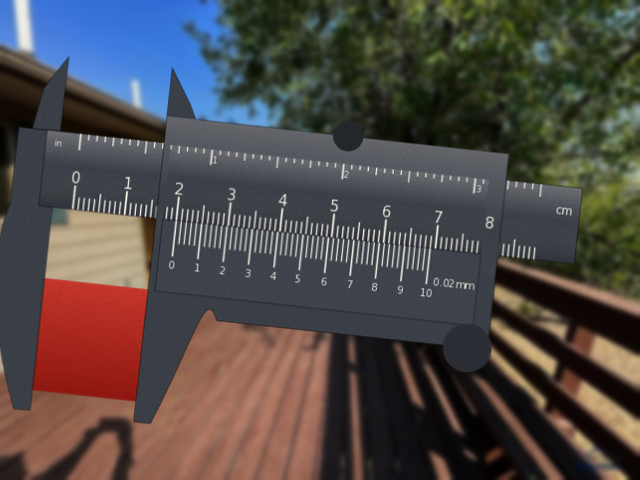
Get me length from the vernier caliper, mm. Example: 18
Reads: 20.0
